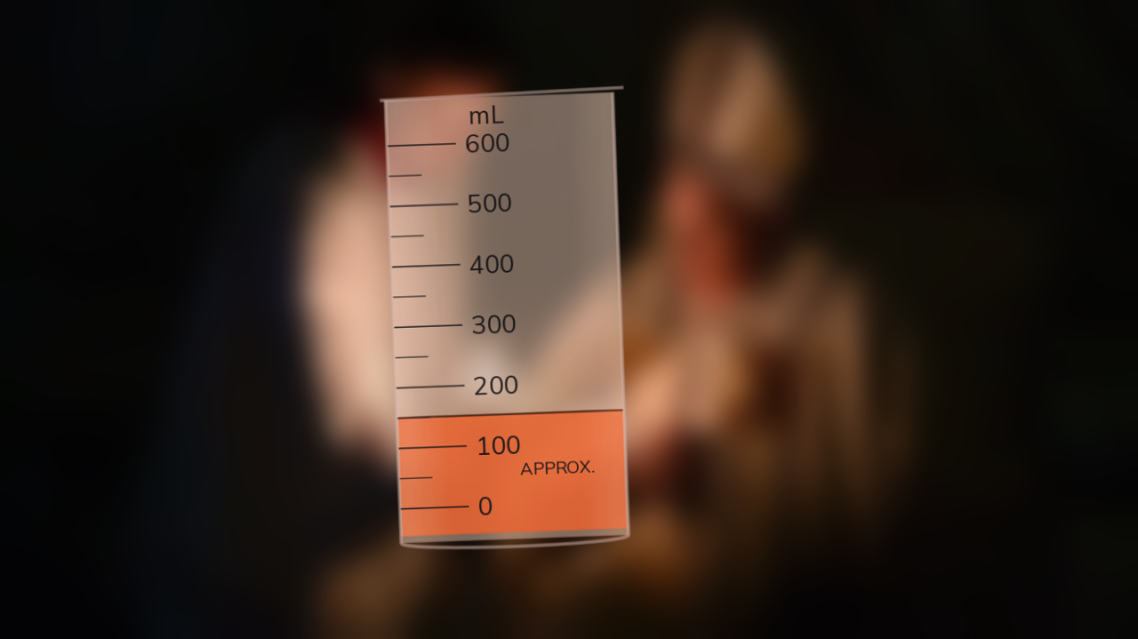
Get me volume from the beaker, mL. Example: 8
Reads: 150
